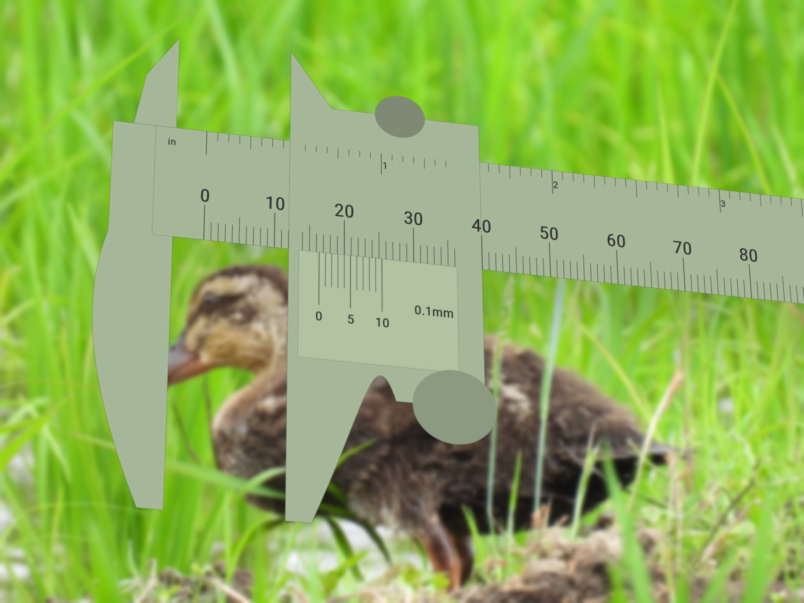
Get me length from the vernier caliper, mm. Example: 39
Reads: 16.4
